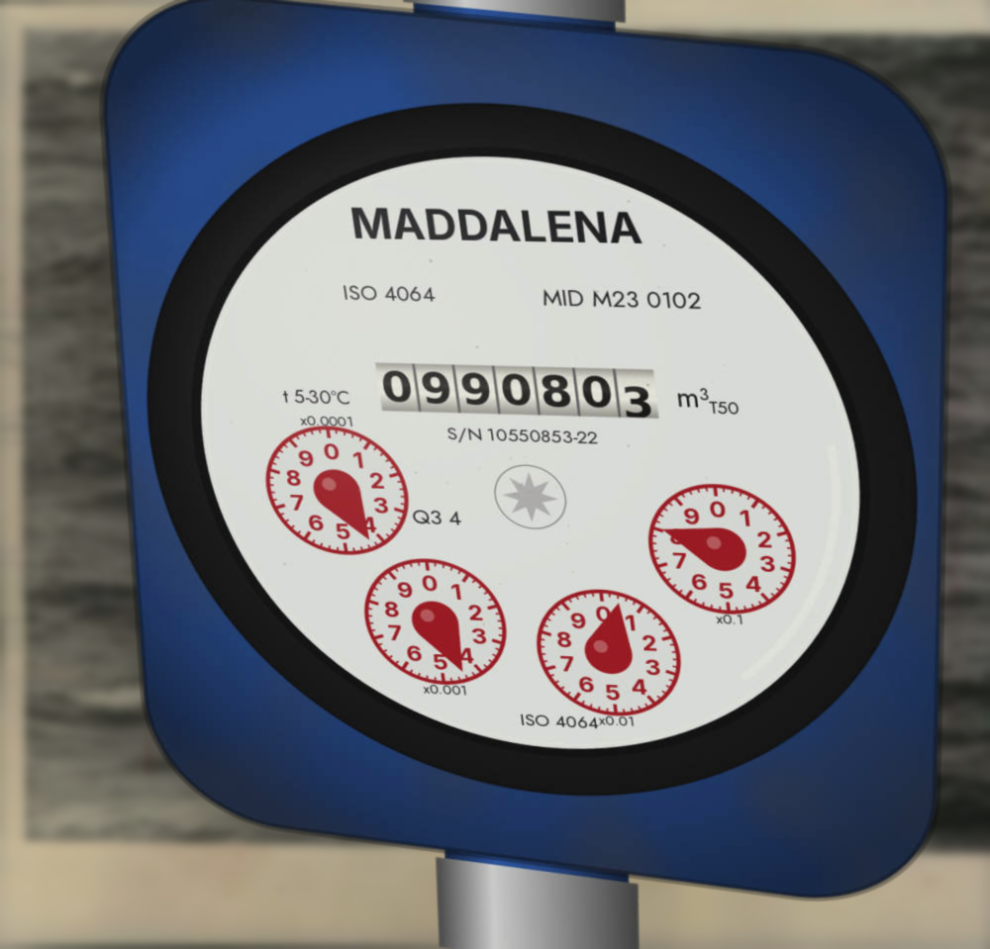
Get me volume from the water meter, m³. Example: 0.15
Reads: 990802.8044
